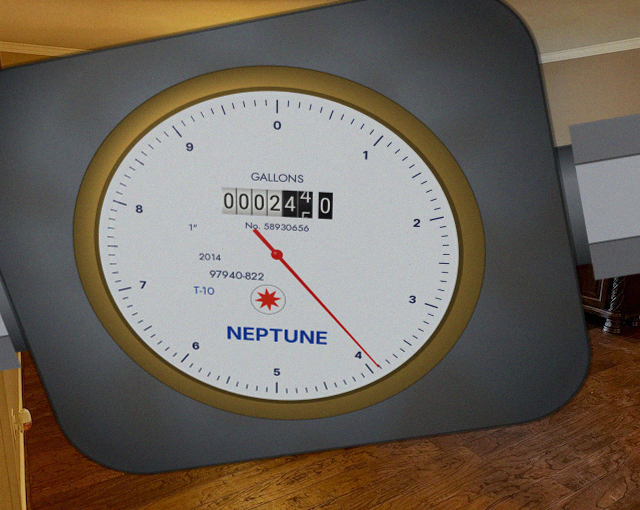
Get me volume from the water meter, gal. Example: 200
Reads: 2443.9
